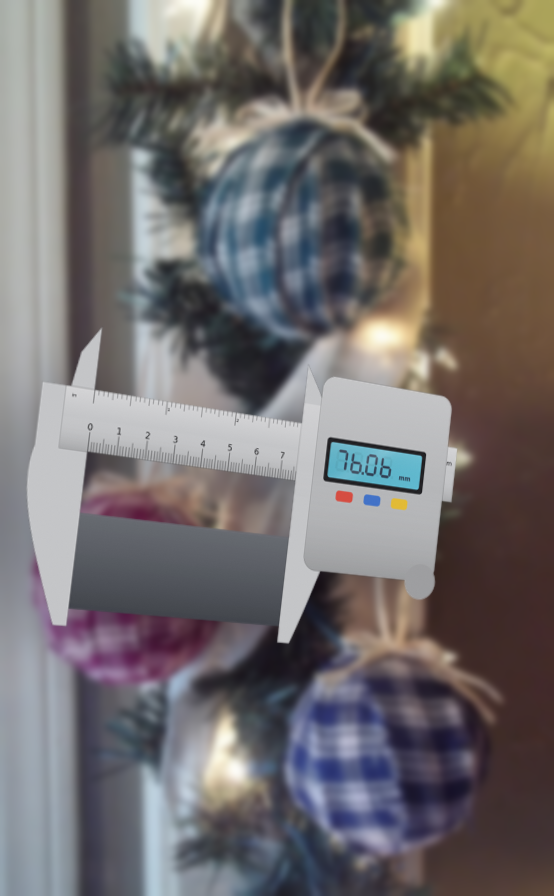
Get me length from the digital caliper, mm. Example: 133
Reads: 76.06
